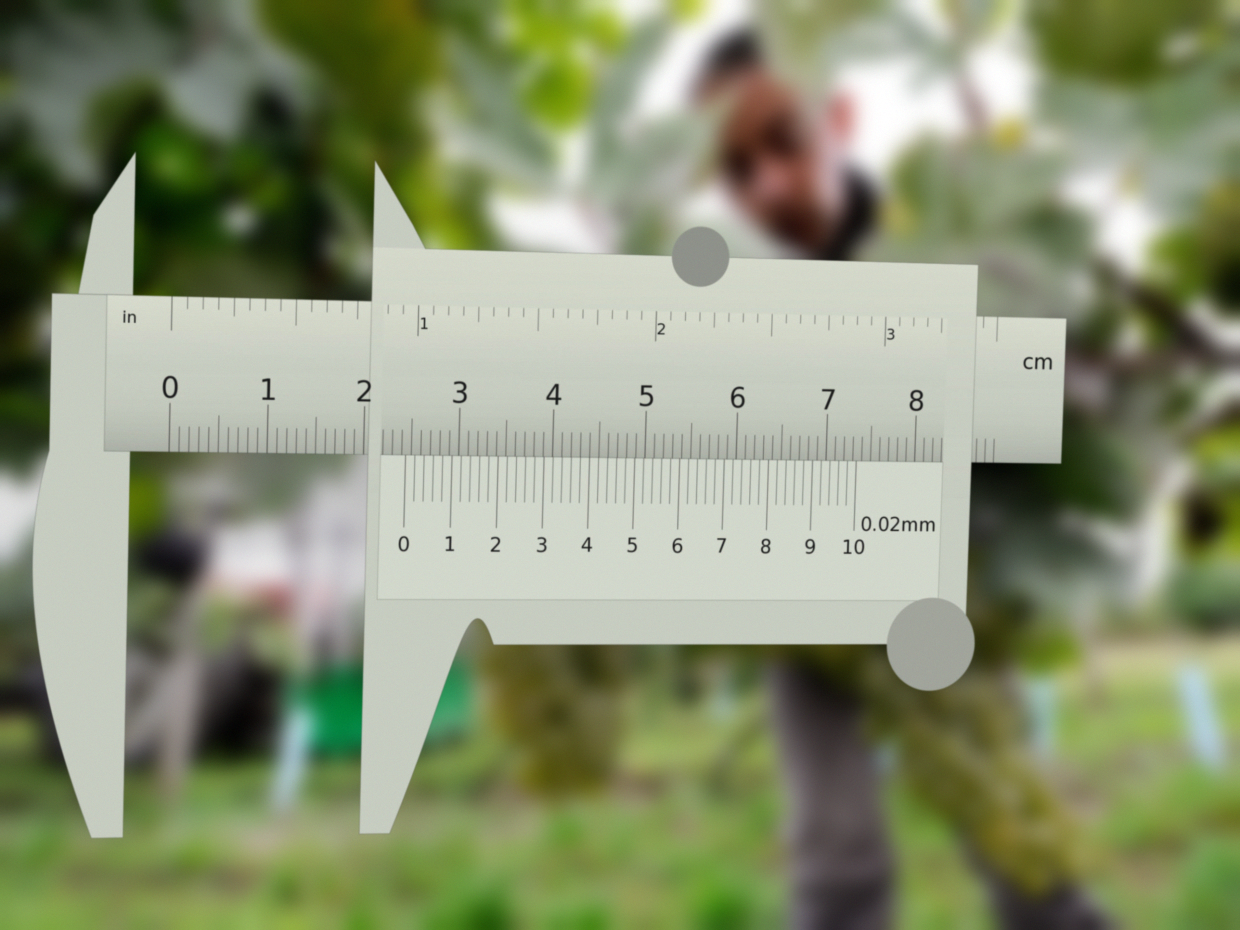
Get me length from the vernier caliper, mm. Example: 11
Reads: 24.4
